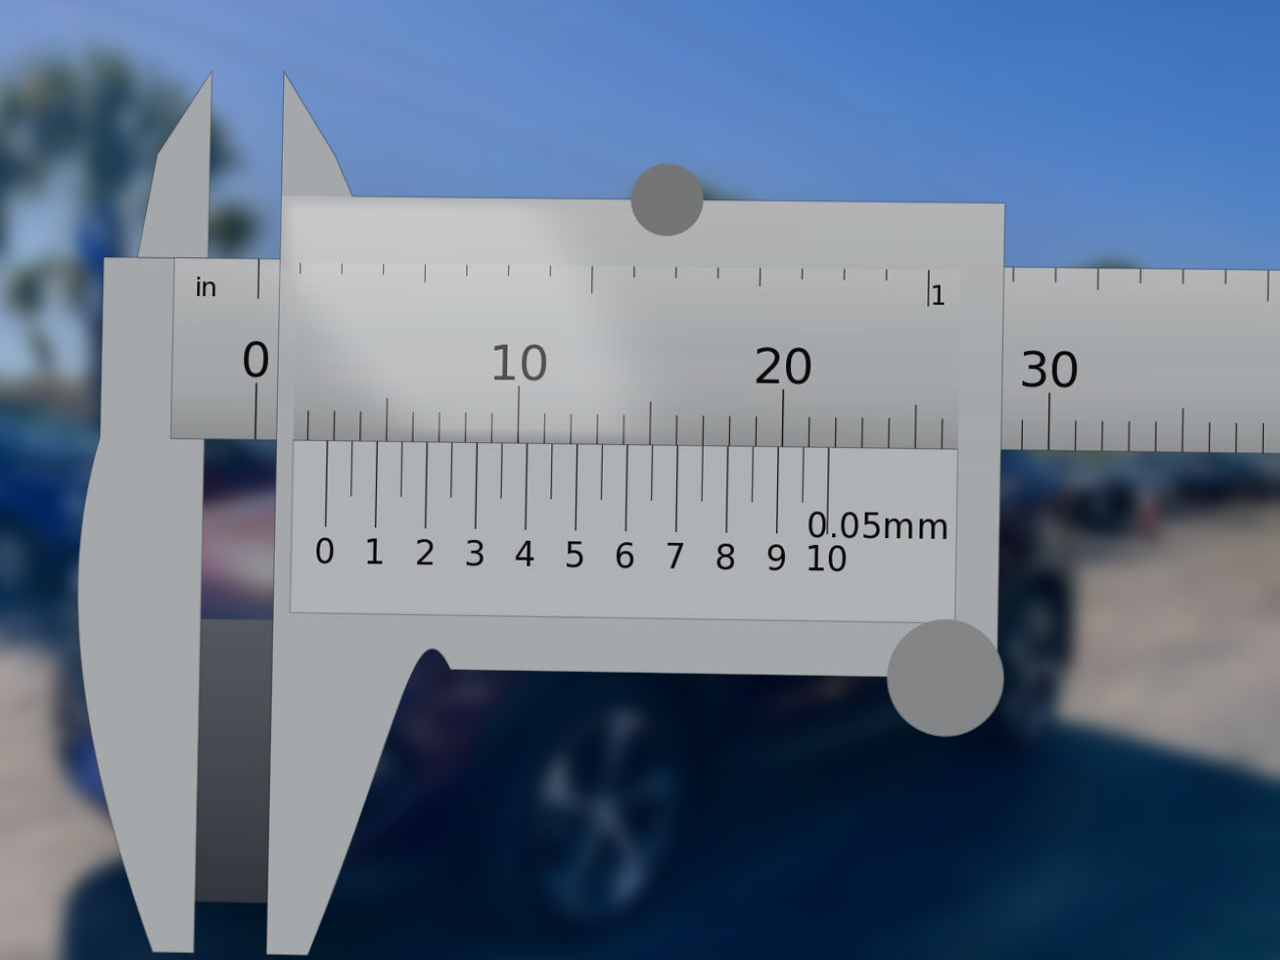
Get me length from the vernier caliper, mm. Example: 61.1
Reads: 2.75
